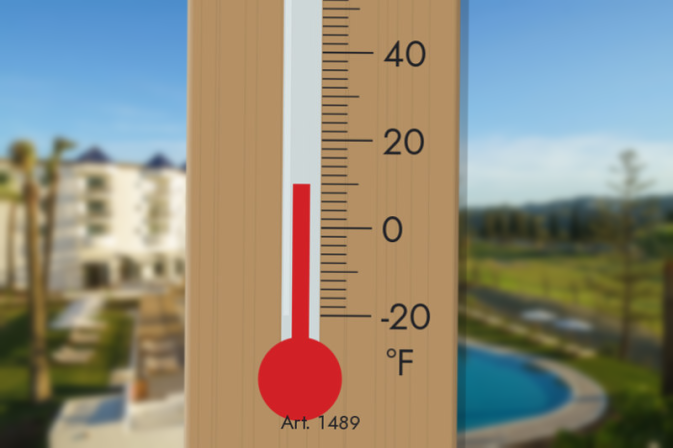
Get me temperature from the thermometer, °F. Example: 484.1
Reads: 10
